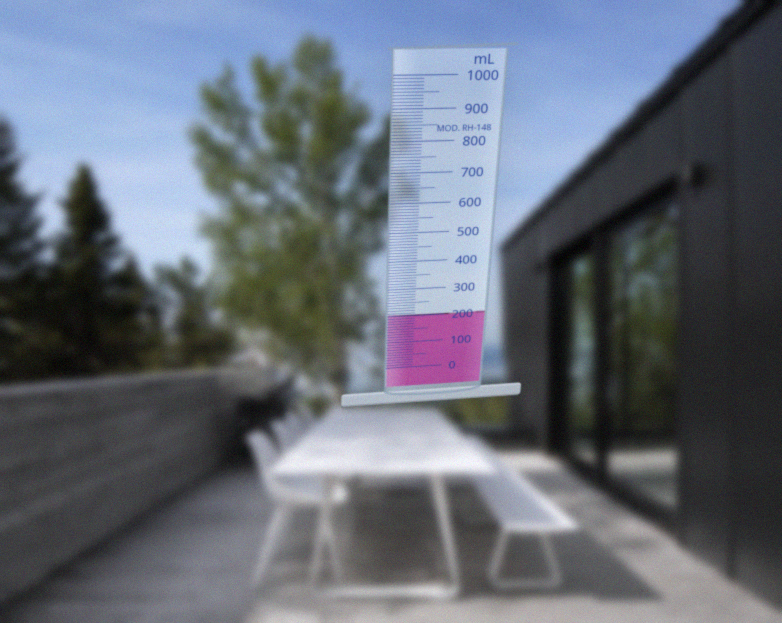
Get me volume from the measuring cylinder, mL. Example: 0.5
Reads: 200
